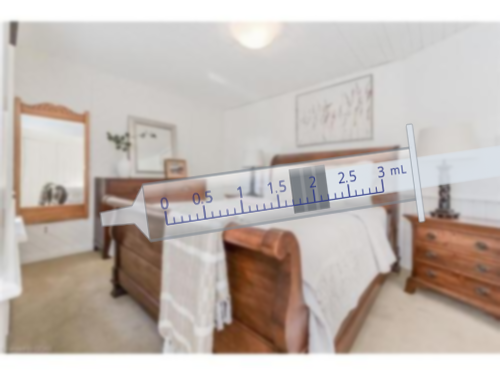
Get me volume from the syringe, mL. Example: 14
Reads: 1.7
